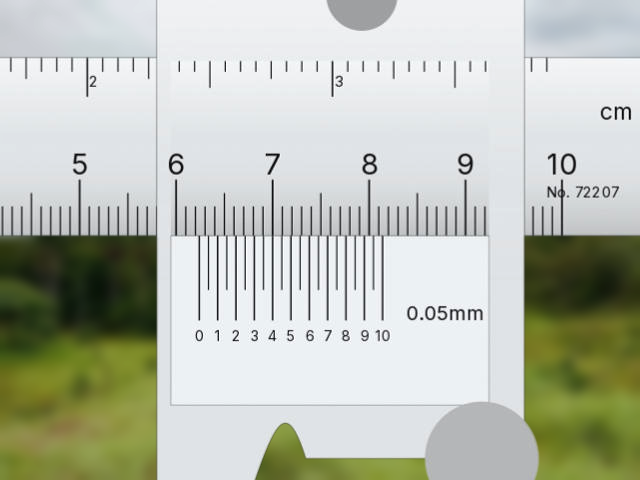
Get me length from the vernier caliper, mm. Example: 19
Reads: 62.4
